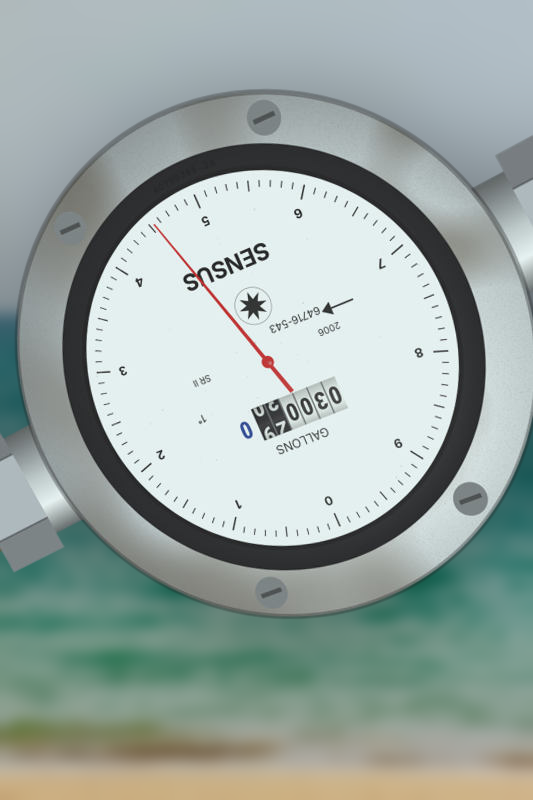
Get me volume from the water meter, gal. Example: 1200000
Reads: 300294.5
